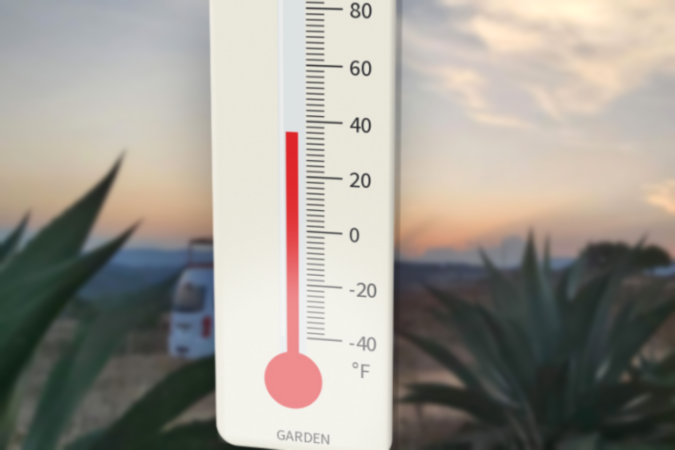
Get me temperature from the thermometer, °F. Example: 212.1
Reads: 36
